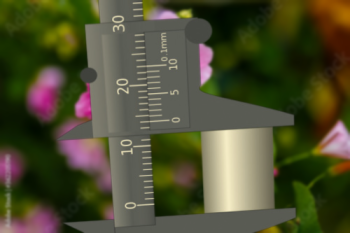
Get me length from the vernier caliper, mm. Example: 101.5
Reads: 14.0
